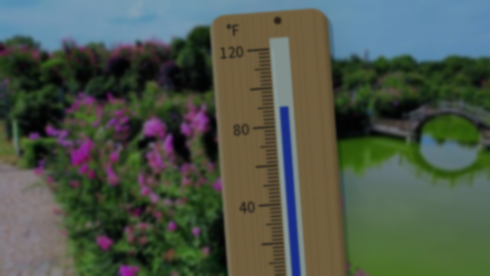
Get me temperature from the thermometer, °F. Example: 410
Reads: 90
